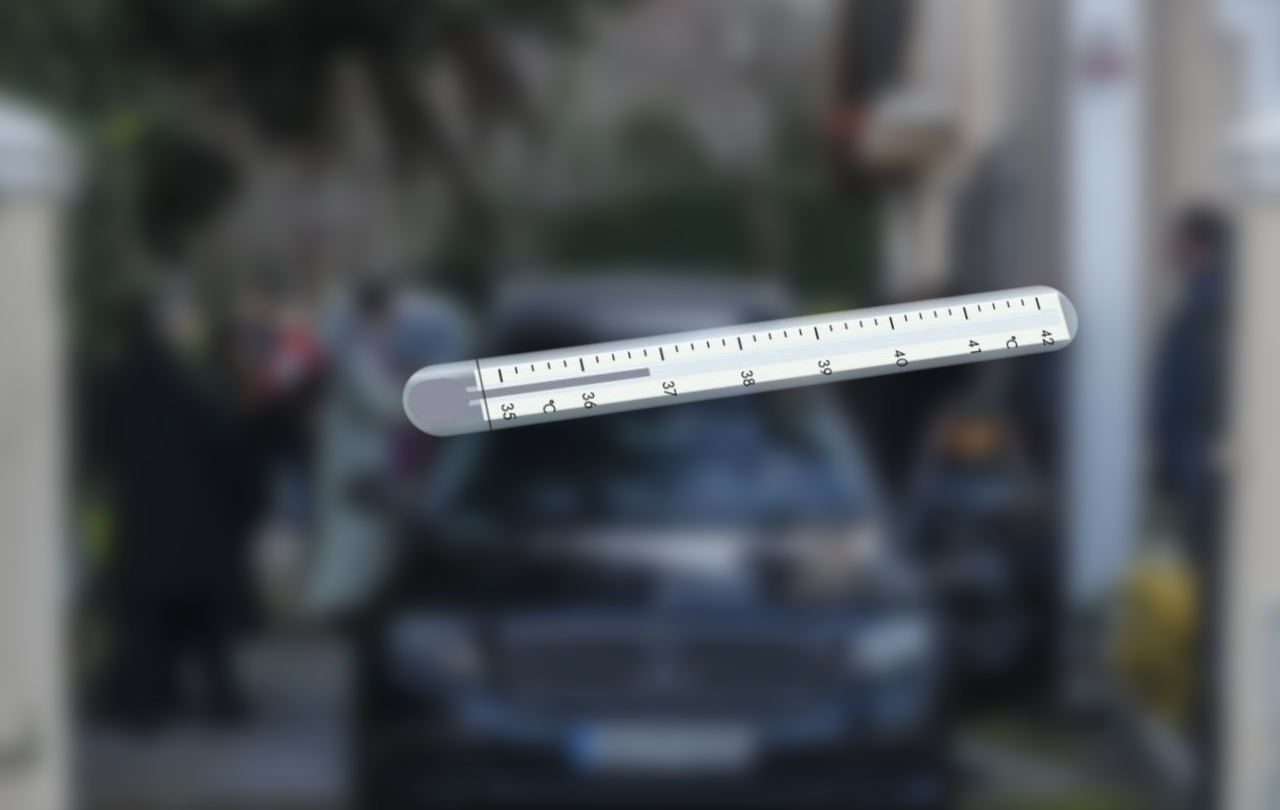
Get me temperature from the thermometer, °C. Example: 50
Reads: 36.8
